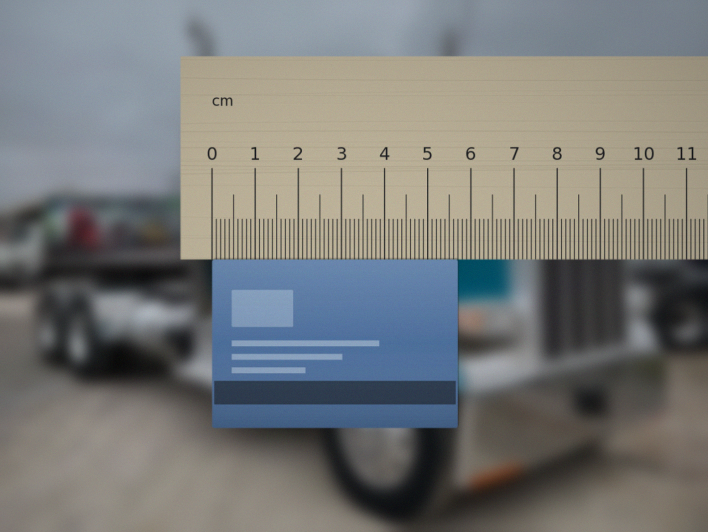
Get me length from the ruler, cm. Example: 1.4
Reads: 5.7
